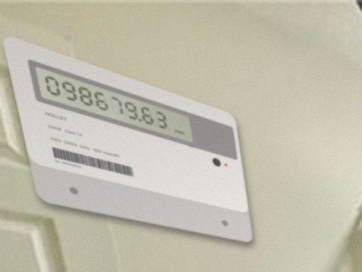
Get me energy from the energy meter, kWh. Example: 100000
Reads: 98679.63
